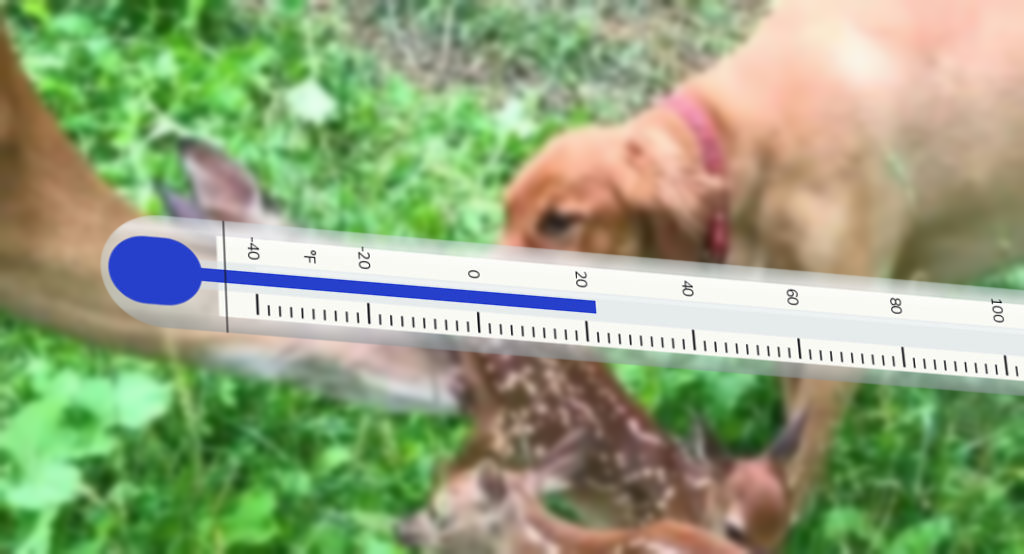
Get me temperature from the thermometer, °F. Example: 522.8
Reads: 22
